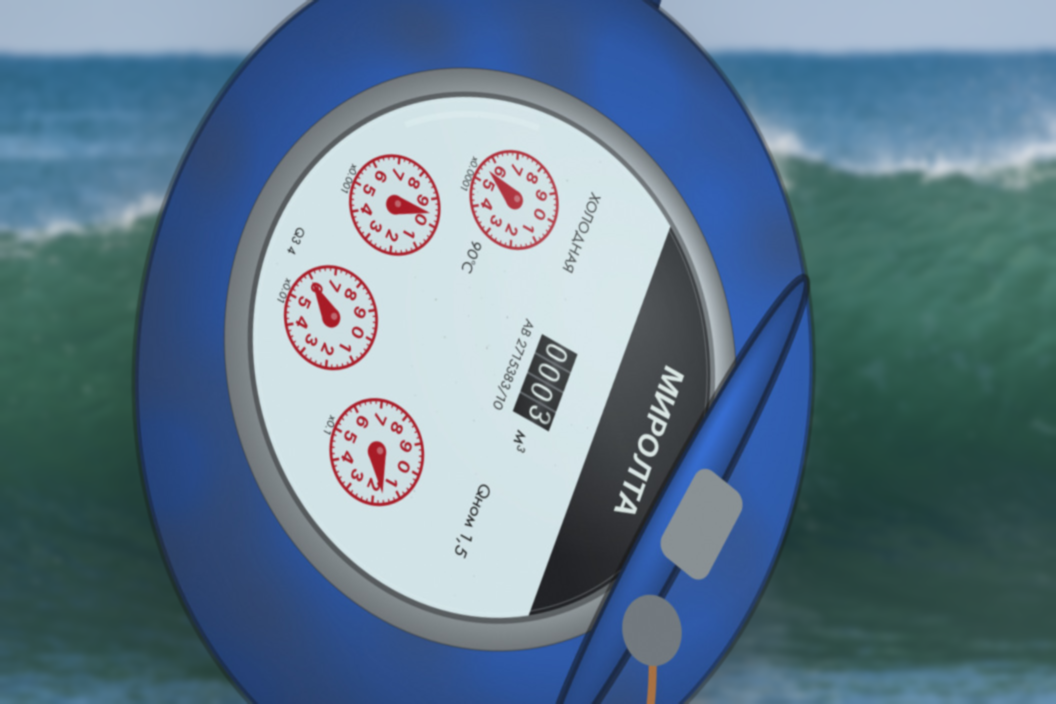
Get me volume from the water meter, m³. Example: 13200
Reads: 3.1595
